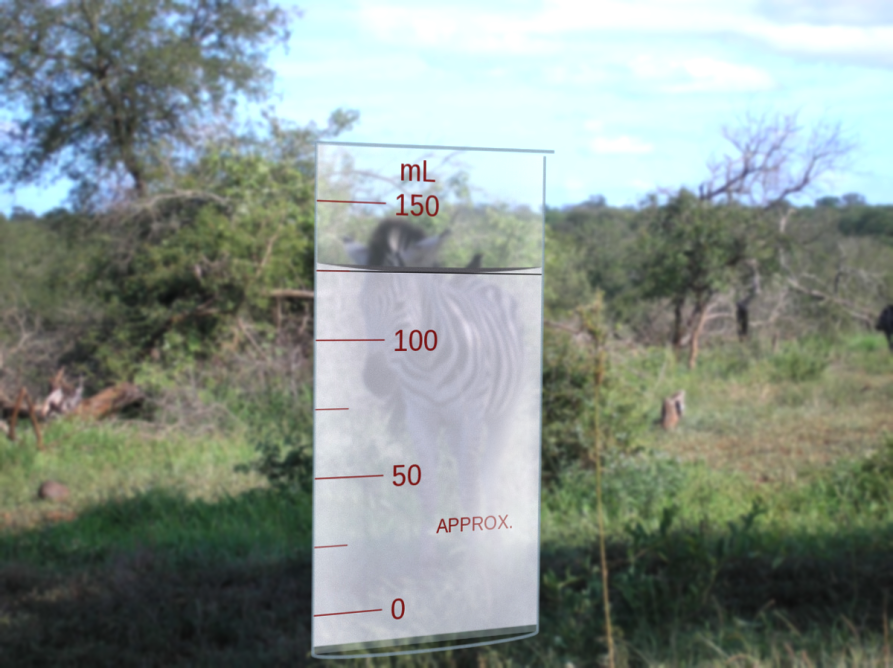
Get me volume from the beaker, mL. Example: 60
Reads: 125
